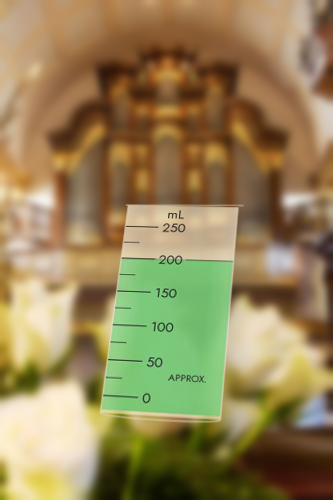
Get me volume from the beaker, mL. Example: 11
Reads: 200
